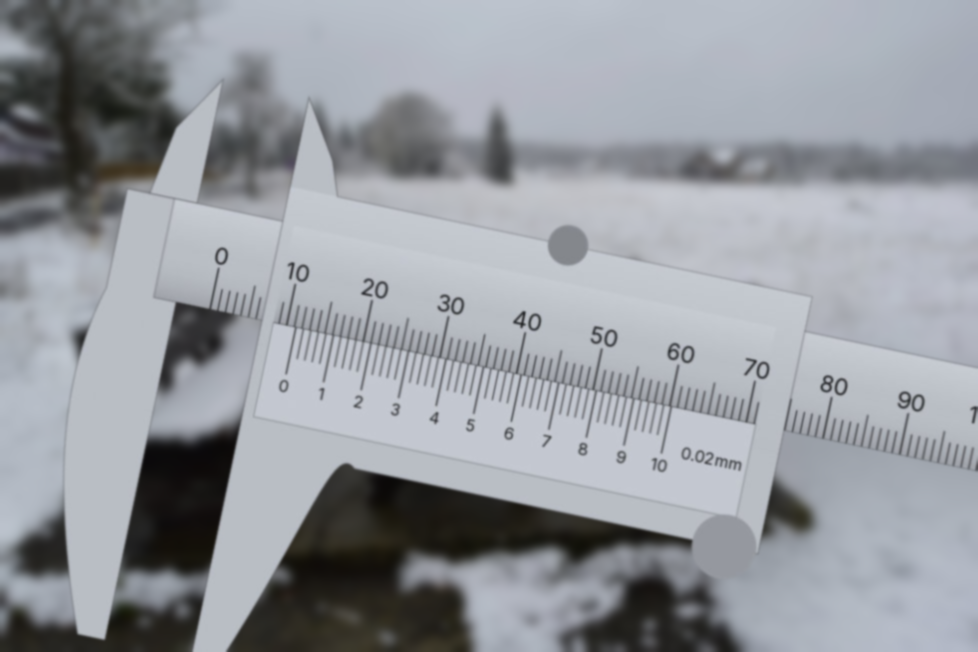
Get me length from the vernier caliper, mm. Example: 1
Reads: 11.2
